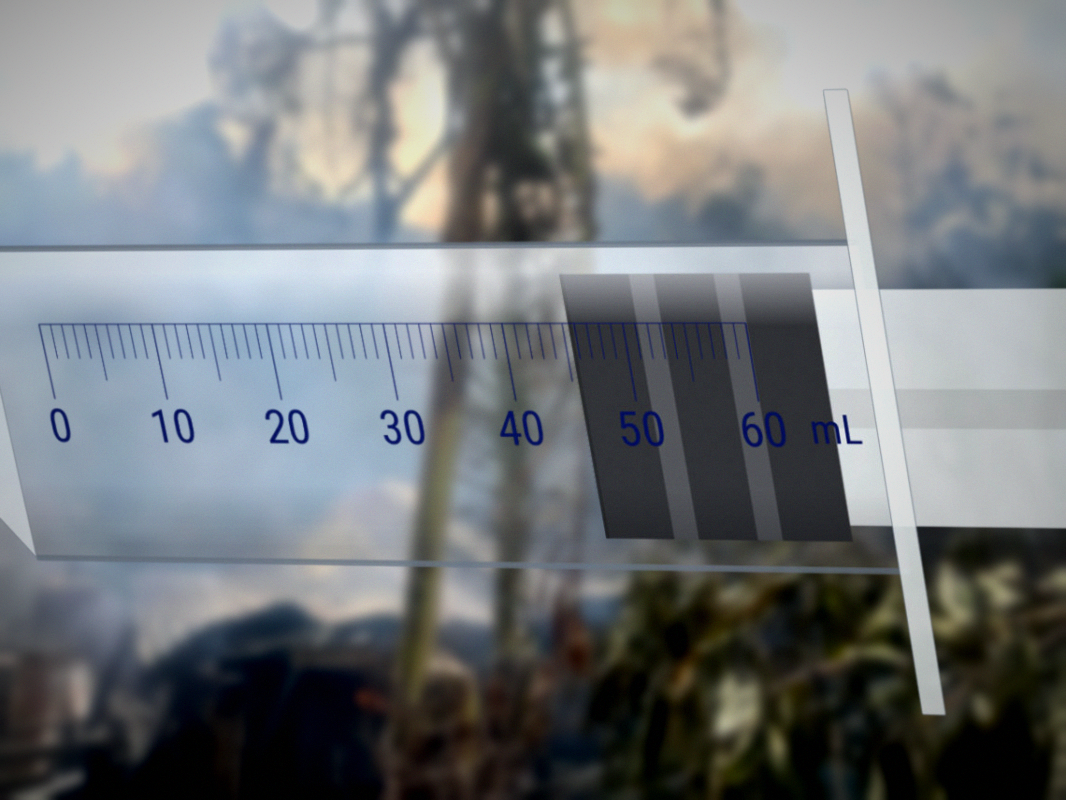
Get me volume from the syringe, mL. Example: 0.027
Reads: 45.5
